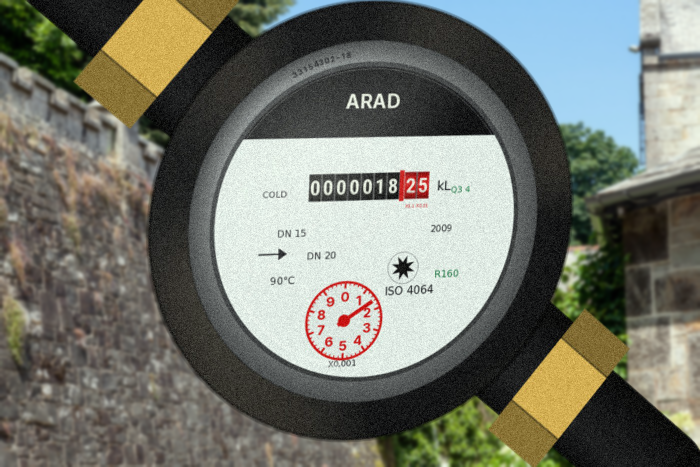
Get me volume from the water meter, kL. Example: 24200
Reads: 18.251
